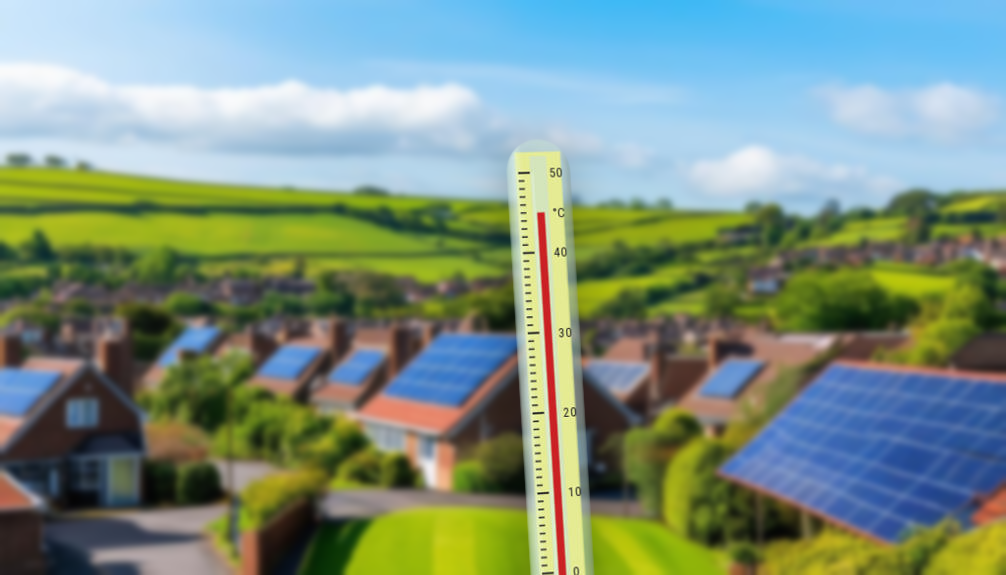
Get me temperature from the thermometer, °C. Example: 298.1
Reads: 45
